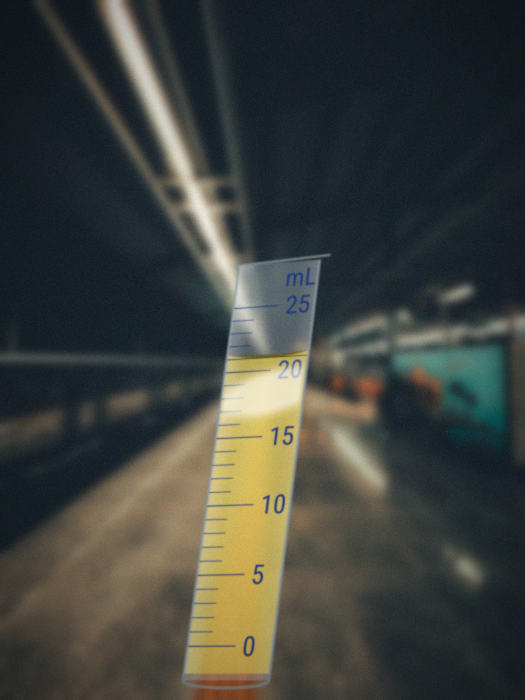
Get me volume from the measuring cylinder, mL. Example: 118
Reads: 21
